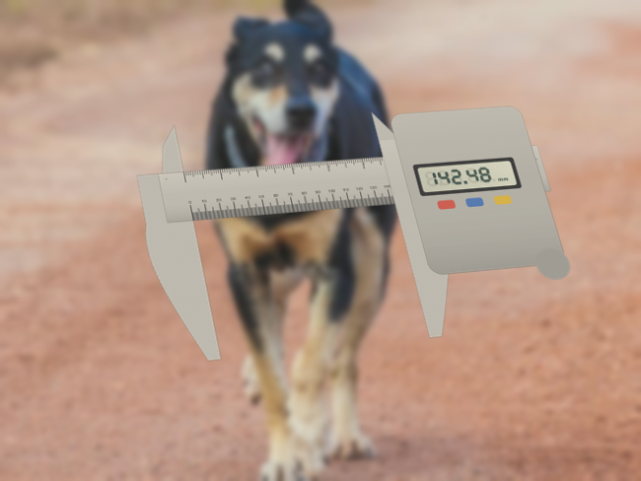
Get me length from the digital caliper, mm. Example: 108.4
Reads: 142.48
